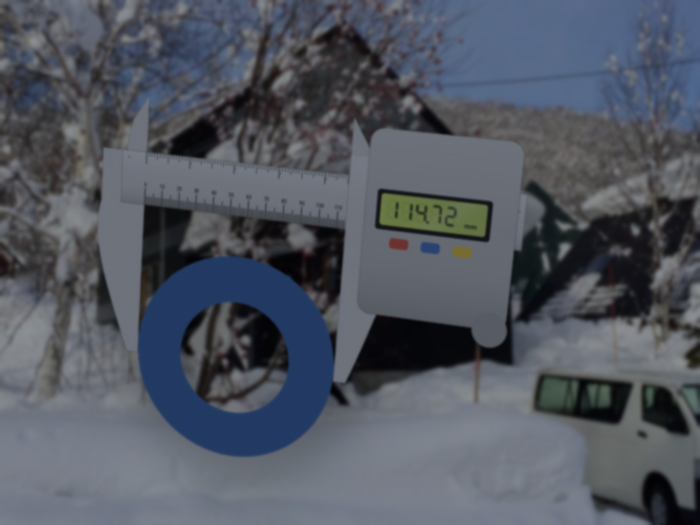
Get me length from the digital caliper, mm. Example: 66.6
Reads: 114.72
